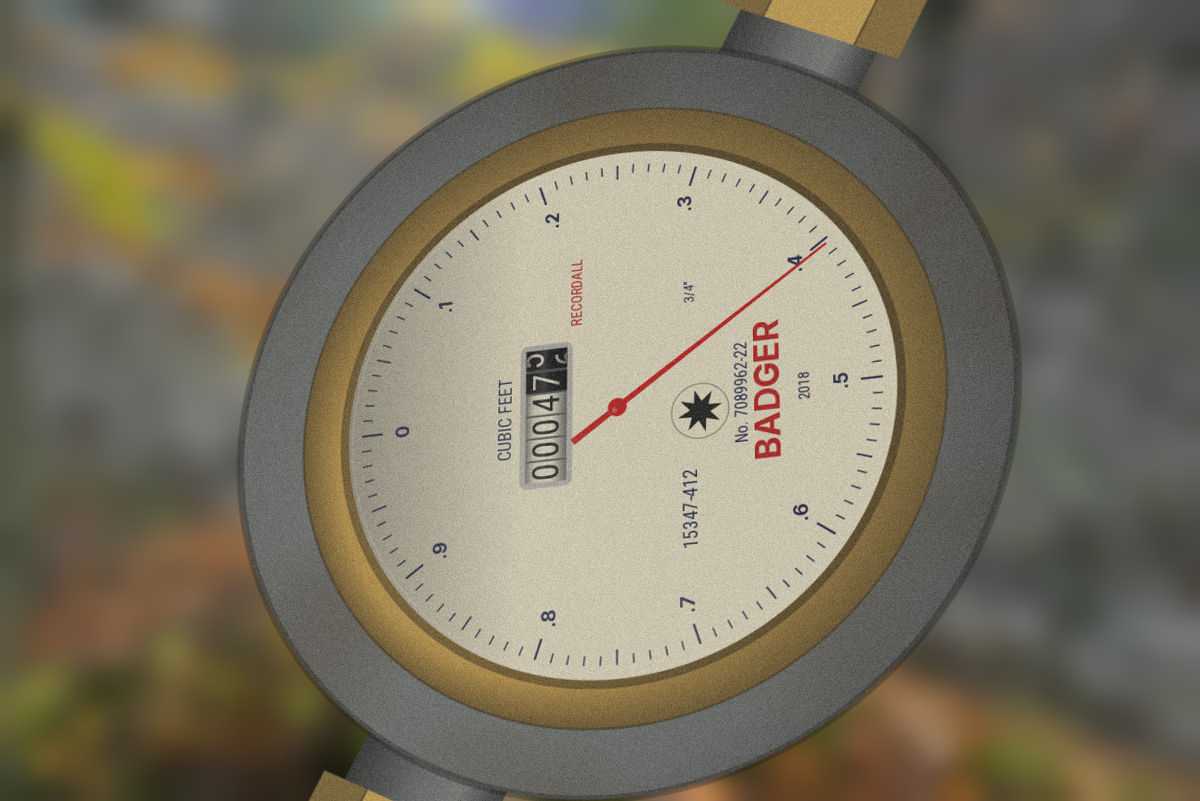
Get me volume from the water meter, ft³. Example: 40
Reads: 475.40
